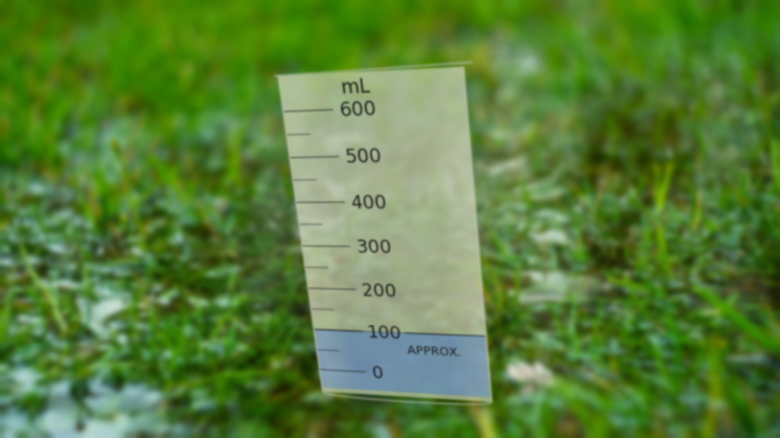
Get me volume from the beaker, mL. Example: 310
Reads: 100
